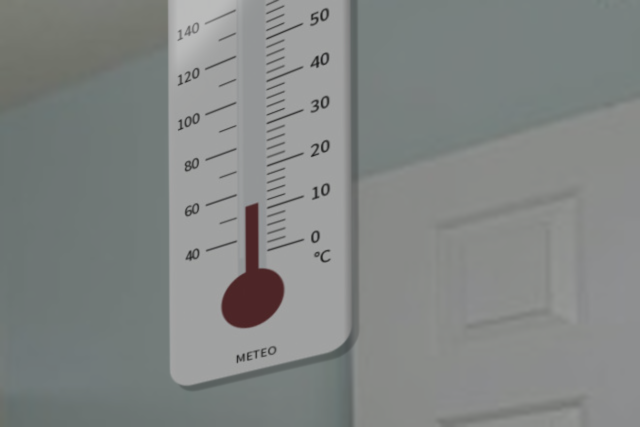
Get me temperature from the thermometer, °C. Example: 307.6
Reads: 12
